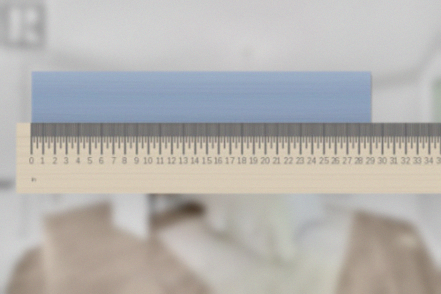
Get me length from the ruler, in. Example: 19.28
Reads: 29
